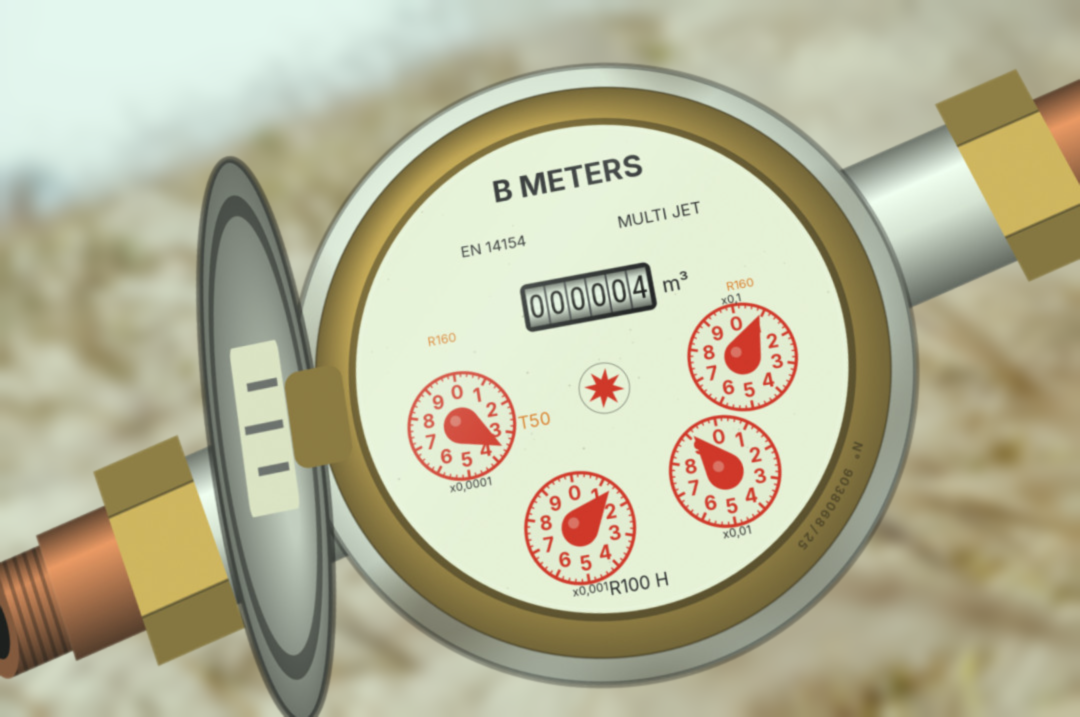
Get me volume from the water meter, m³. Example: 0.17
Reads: 4.0913
